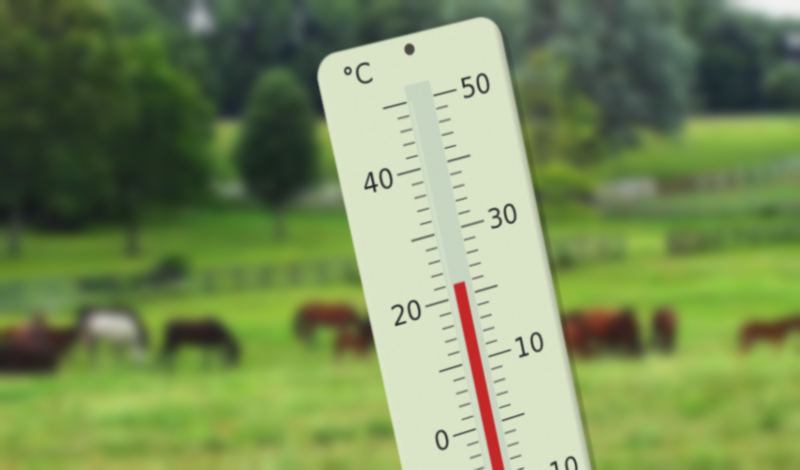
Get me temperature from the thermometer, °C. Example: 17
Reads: 22
